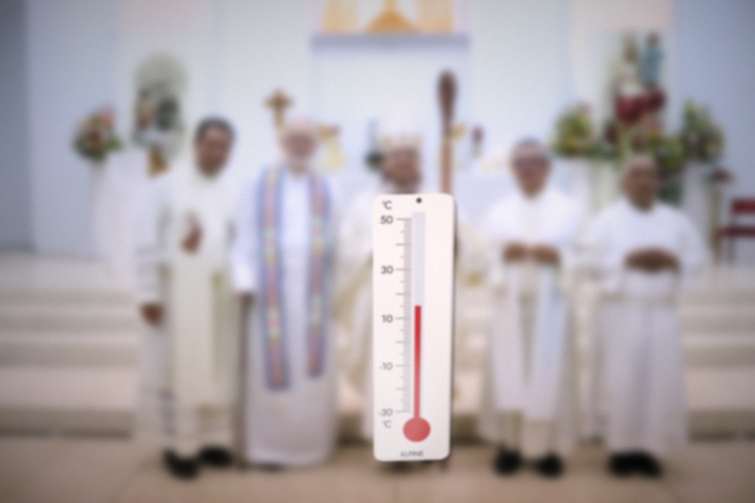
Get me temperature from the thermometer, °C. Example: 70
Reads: 15
